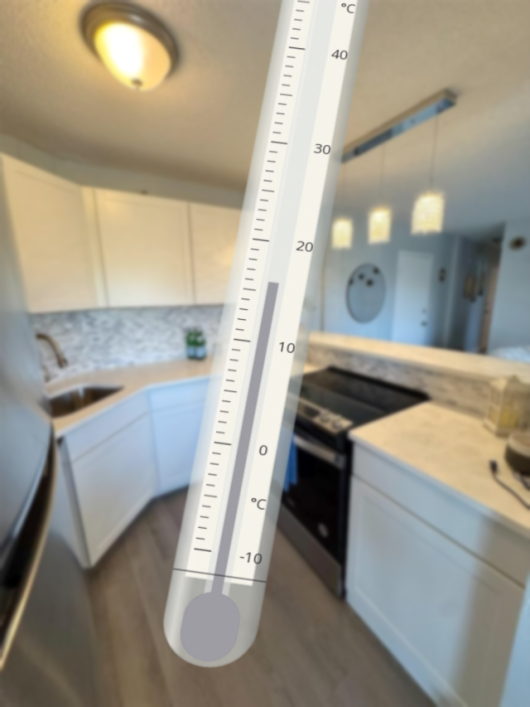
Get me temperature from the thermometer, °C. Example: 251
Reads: 16
